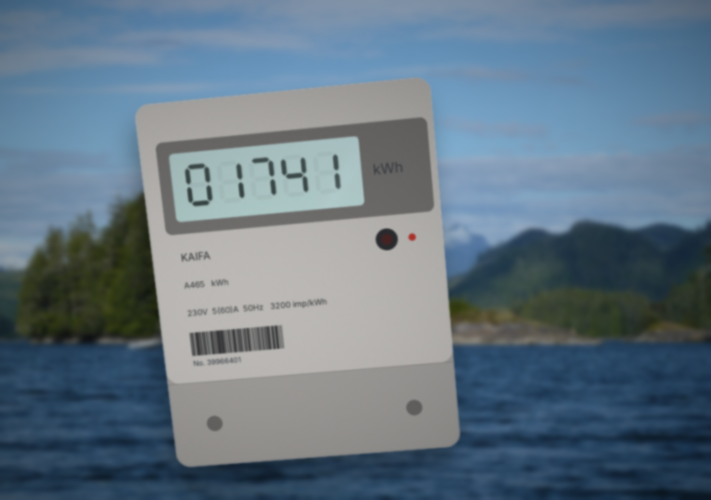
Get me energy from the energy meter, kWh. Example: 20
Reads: 1741
